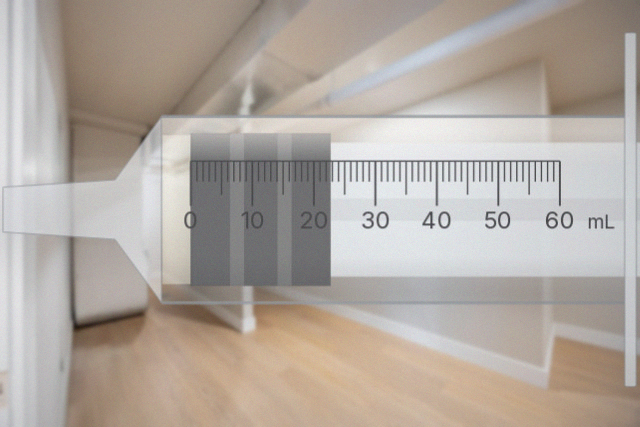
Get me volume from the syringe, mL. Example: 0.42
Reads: 0
